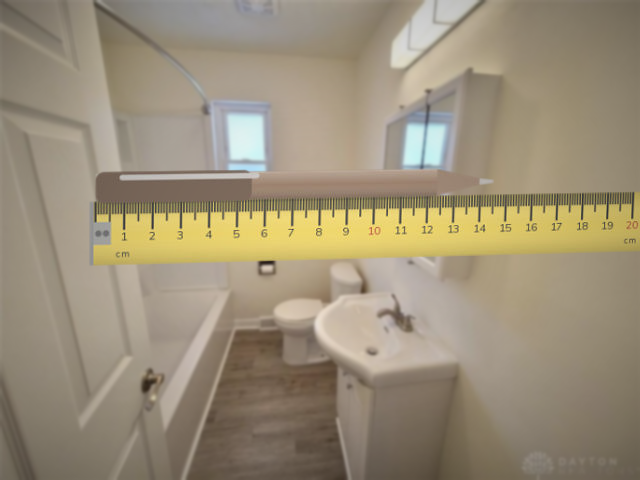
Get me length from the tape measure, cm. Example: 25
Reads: 14.5
